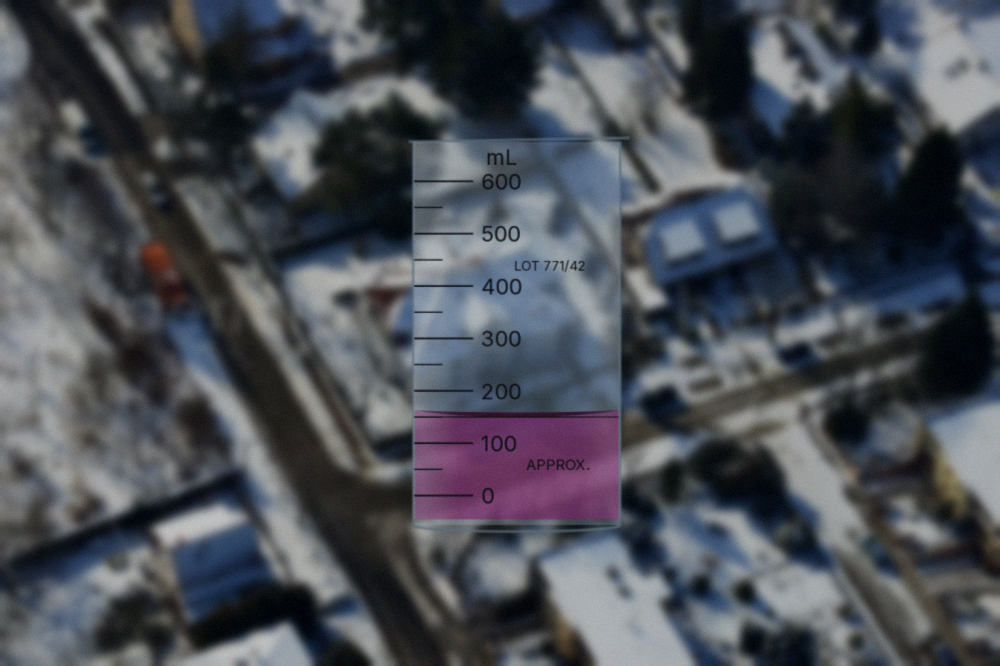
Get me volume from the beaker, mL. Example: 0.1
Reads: 150
